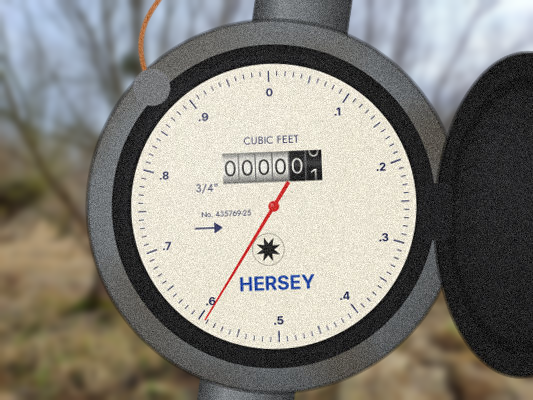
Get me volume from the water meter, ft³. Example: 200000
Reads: 0.59
